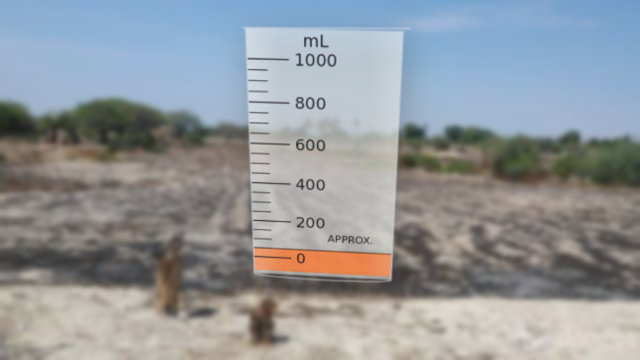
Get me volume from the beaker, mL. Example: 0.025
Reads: 50
